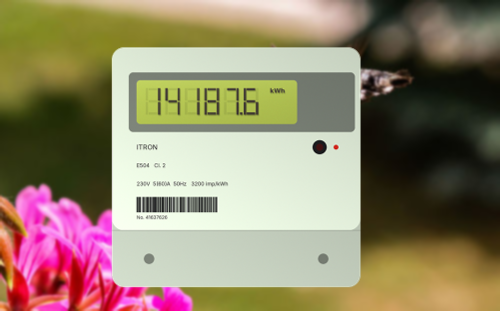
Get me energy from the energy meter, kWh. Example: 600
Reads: 14187.6
